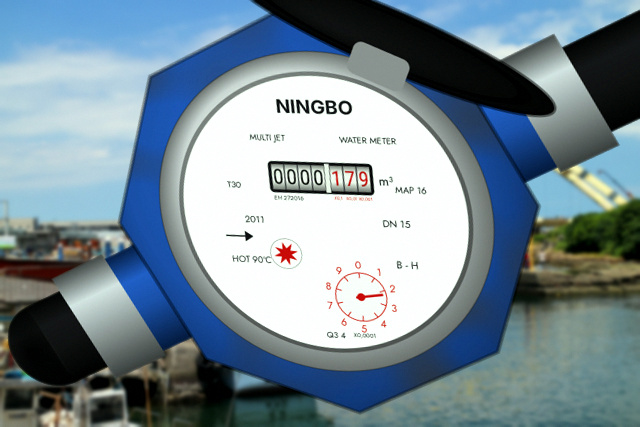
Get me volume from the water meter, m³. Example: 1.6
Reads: 0.1792
